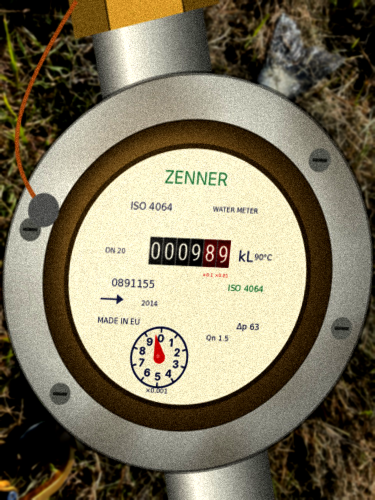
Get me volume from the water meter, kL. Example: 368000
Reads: 9.889
